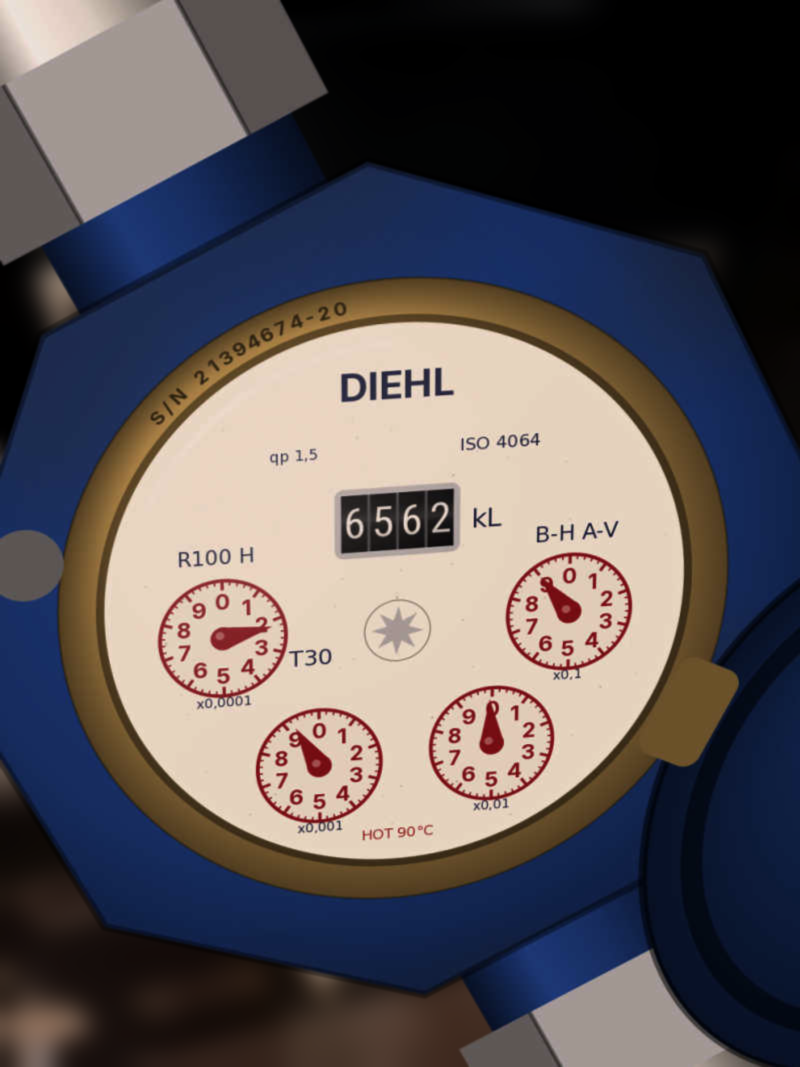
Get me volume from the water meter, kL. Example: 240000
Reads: 6562.8992
